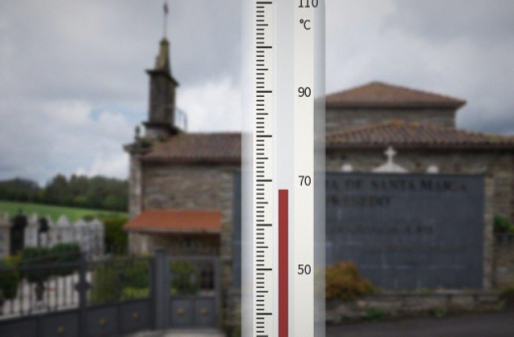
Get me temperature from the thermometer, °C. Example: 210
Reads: 68
